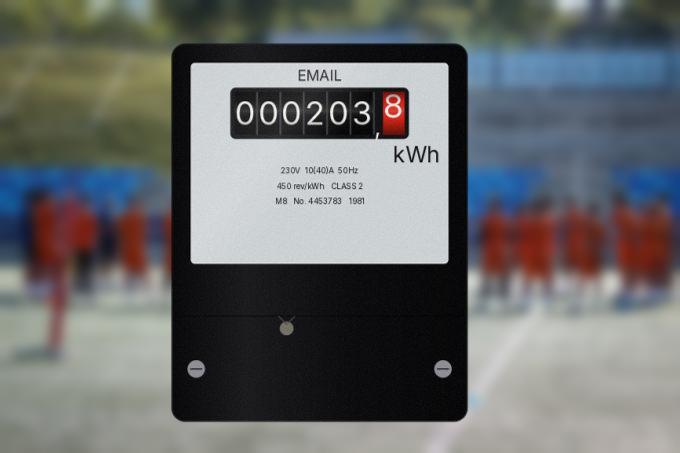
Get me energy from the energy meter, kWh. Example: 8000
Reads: 203.8
